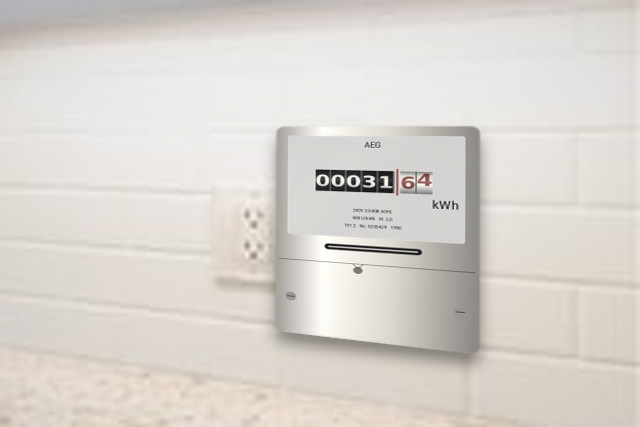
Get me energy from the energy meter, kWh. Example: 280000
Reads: 31.64
